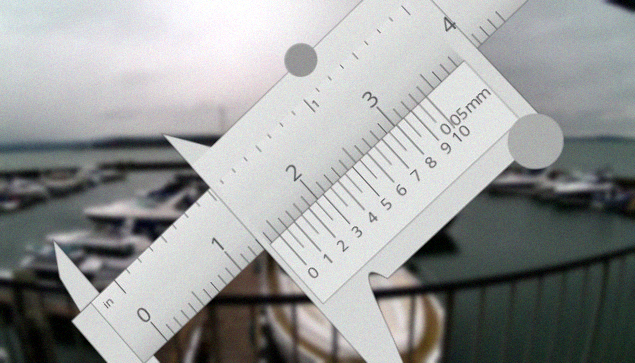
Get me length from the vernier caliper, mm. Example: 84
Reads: 15.0
